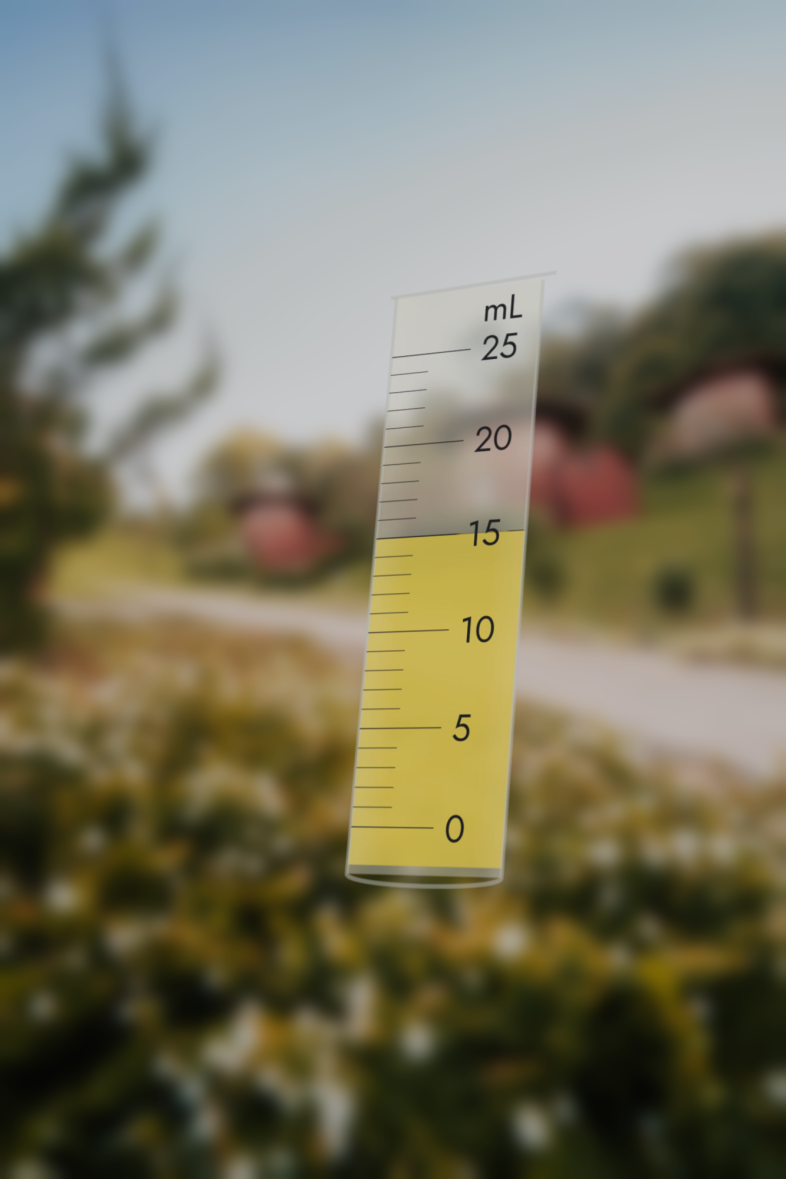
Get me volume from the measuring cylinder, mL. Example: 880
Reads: 15
